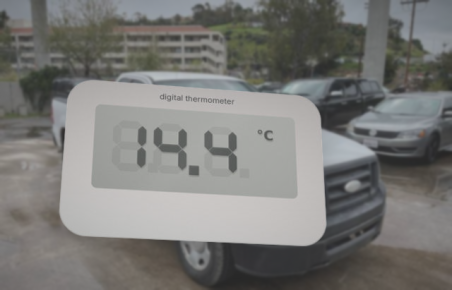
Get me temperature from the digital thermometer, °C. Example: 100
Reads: 14.4
